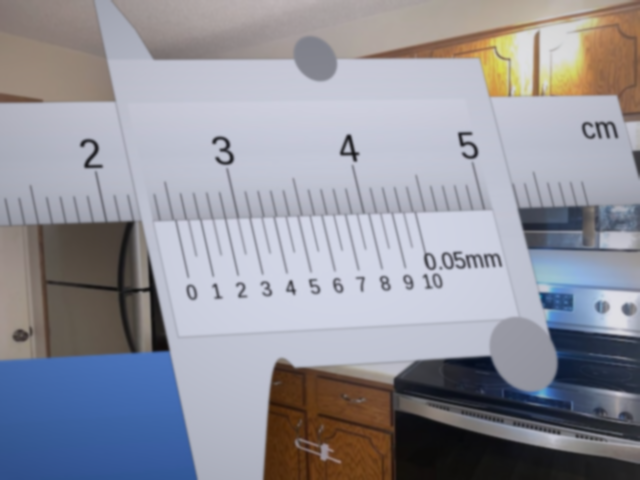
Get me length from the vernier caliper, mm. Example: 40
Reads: 25.2
